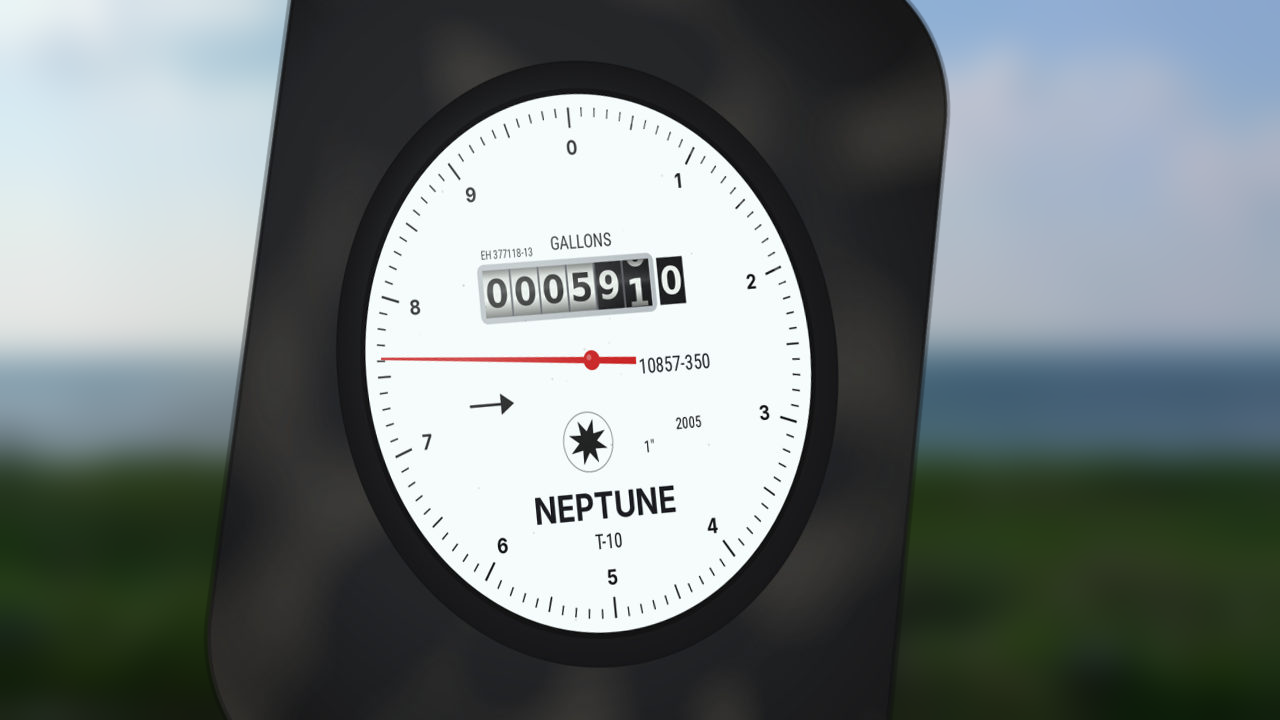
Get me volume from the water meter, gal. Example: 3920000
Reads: 5907.6
